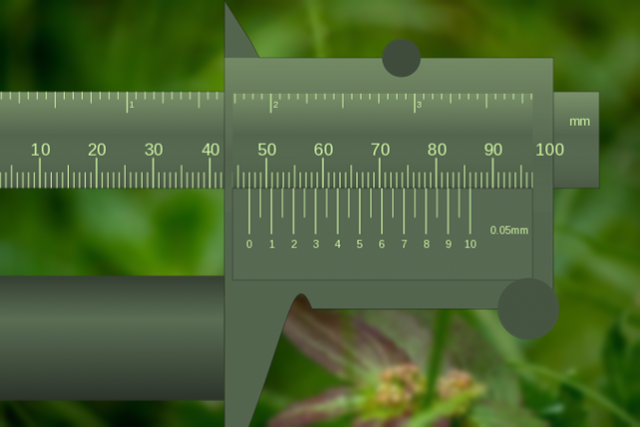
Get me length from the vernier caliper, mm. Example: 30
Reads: 47.0
